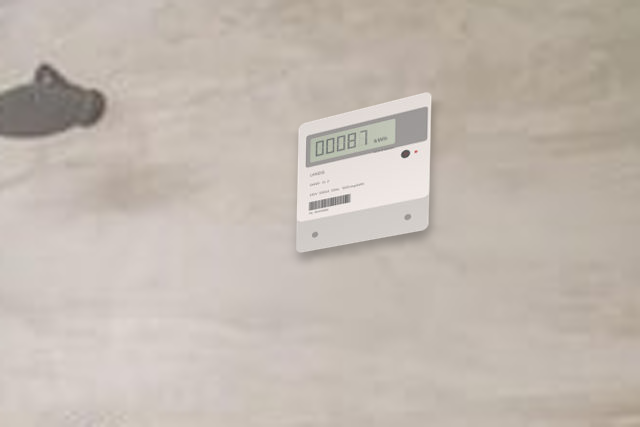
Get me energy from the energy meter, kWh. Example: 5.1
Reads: 87
